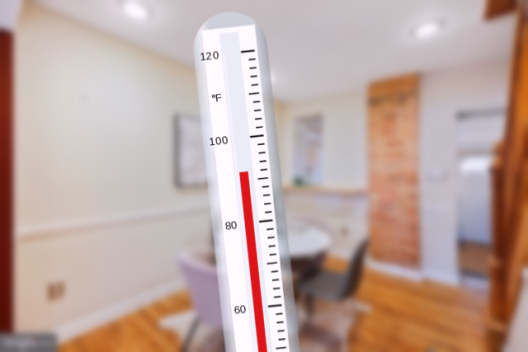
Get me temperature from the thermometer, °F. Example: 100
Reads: 92
